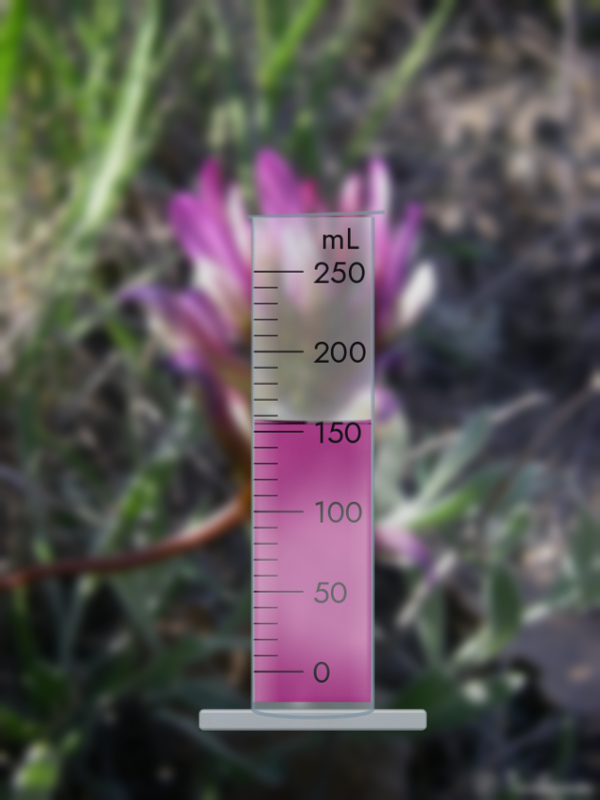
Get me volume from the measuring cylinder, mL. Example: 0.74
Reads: 155
